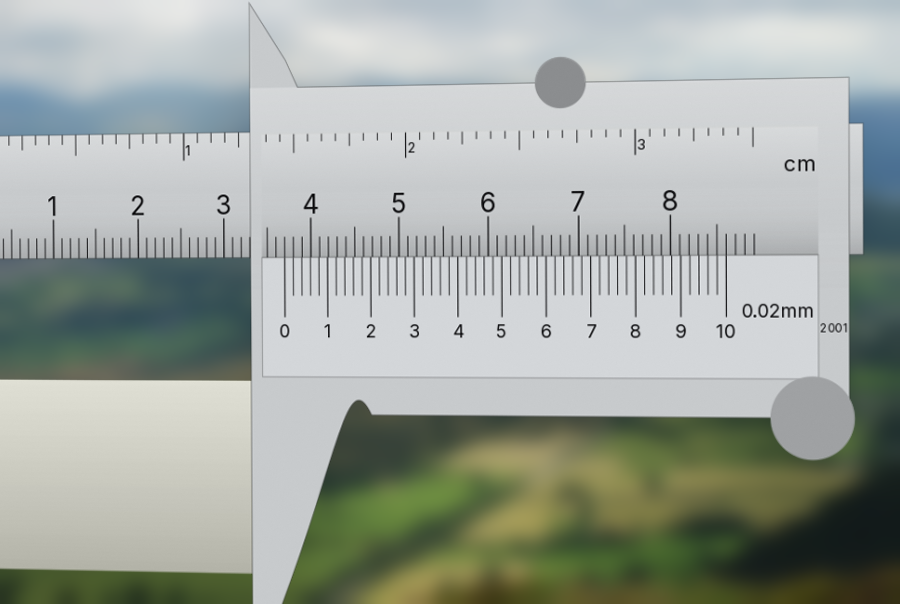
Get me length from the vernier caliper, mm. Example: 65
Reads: 37.0
